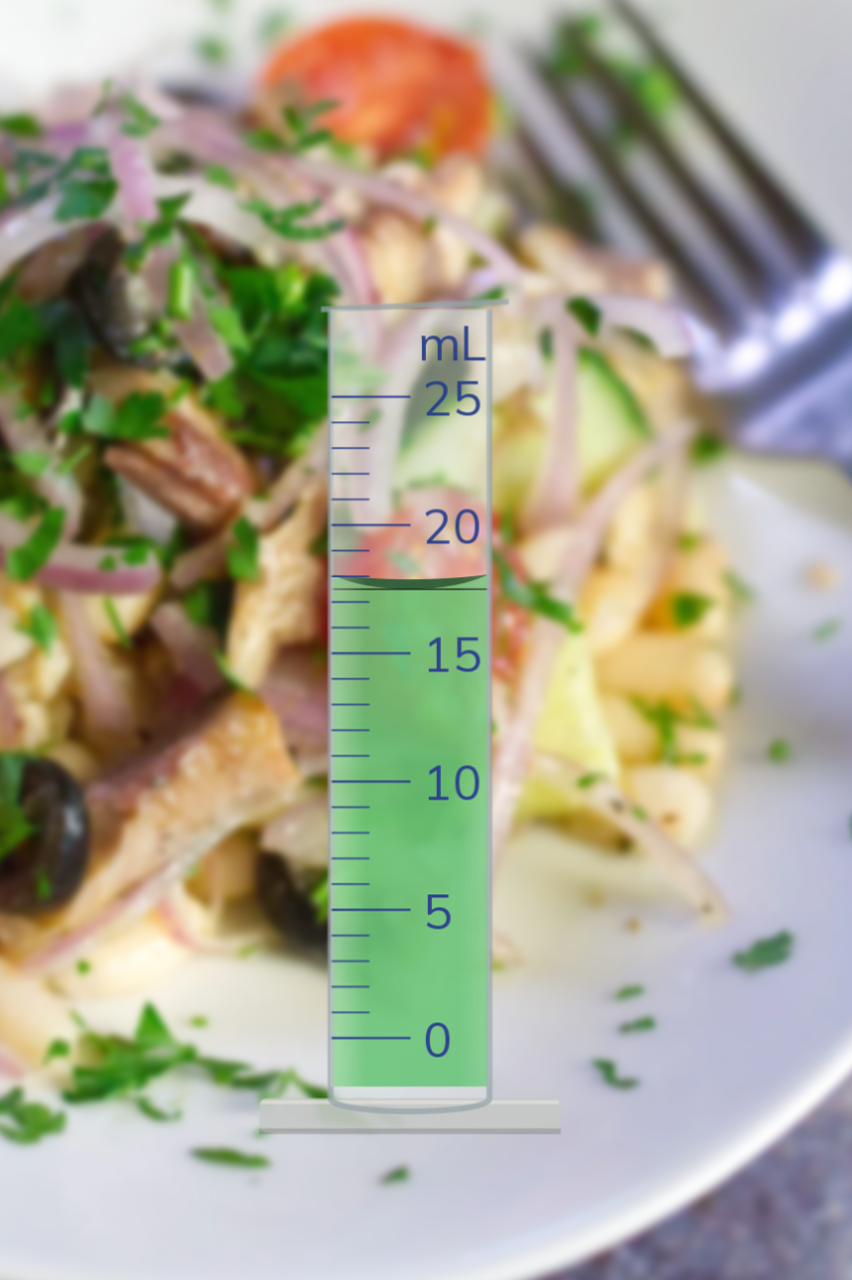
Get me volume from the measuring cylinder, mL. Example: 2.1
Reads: 17.5
